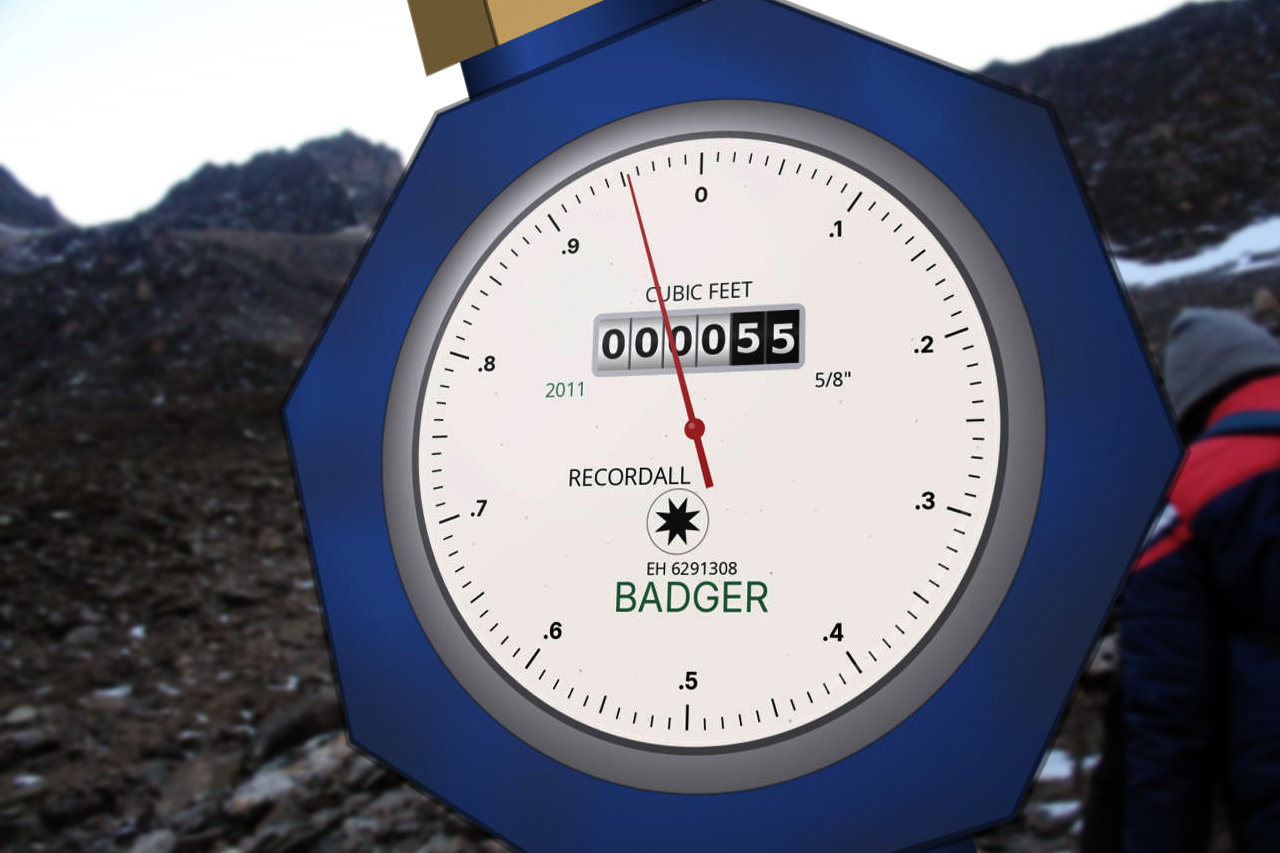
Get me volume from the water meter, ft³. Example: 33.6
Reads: 54.95
